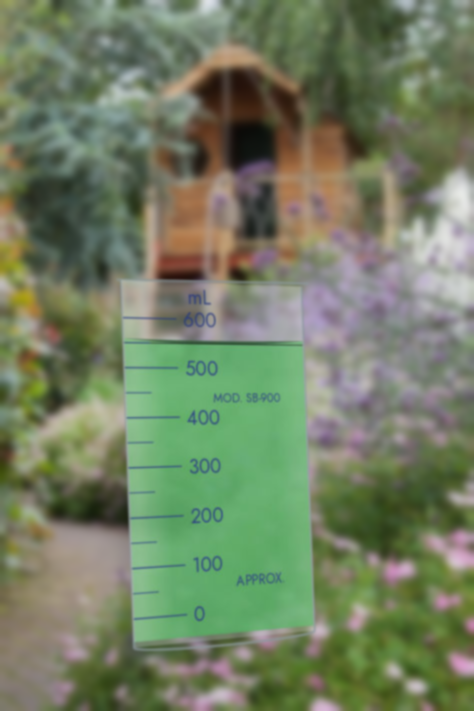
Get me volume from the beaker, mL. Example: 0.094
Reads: 550
